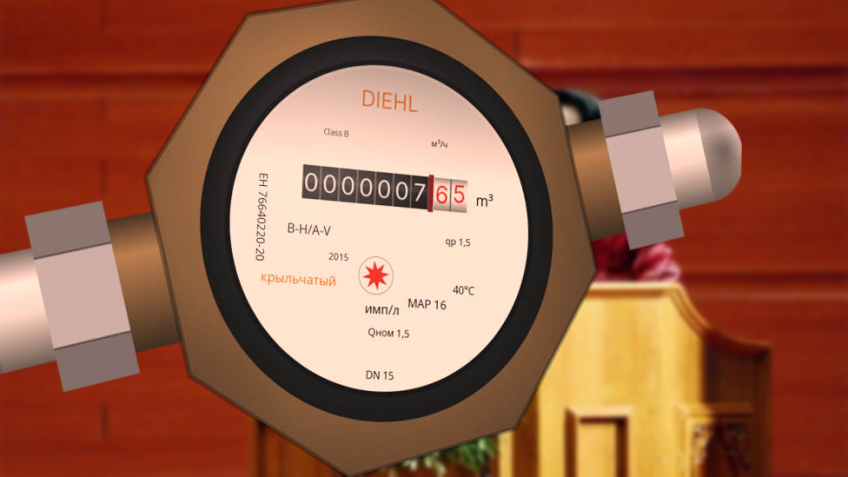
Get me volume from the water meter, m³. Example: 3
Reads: 7.65
